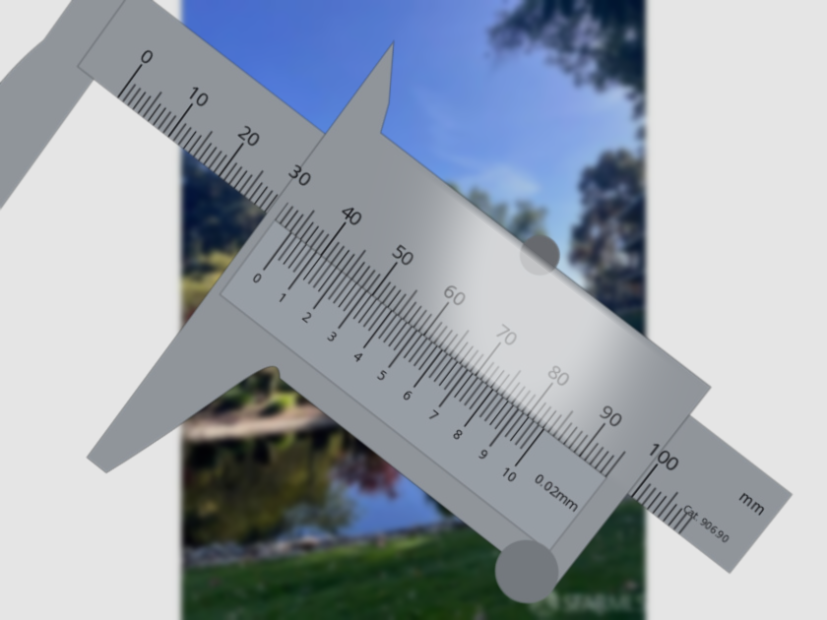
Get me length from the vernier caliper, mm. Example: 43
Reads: 34.2
